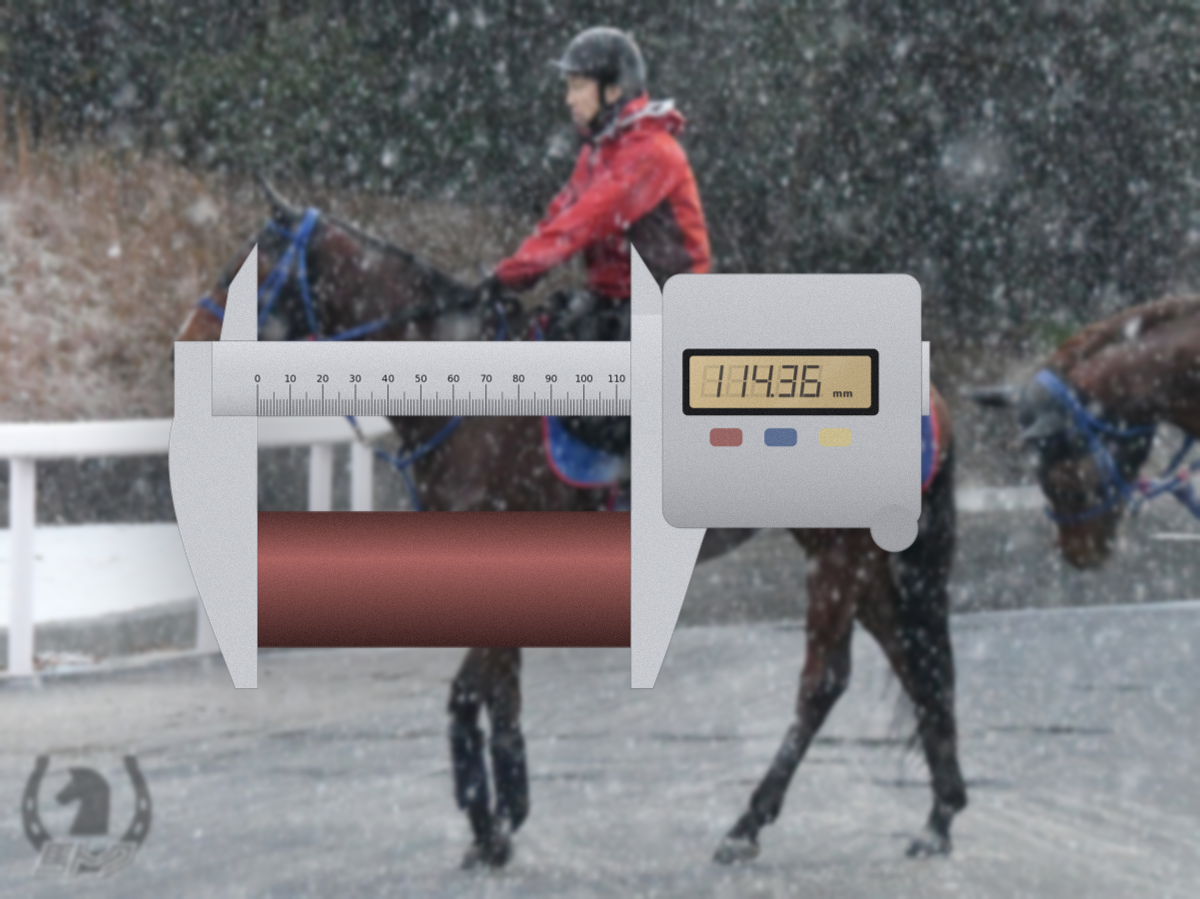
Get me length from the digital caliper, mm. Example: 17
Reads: 114.36
